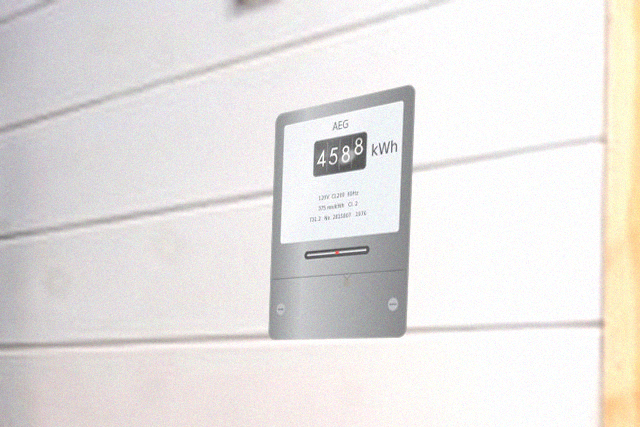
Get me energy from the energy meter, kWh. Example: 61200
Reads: 4588
